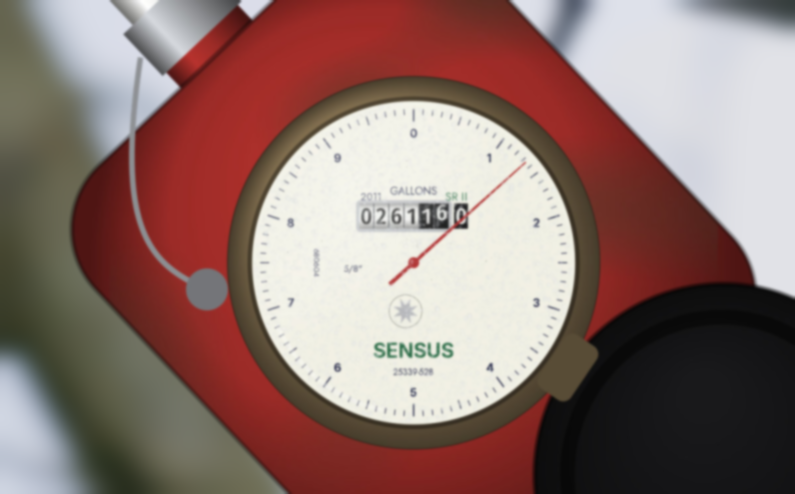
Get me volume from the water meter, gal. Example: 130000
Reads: 261161.3
